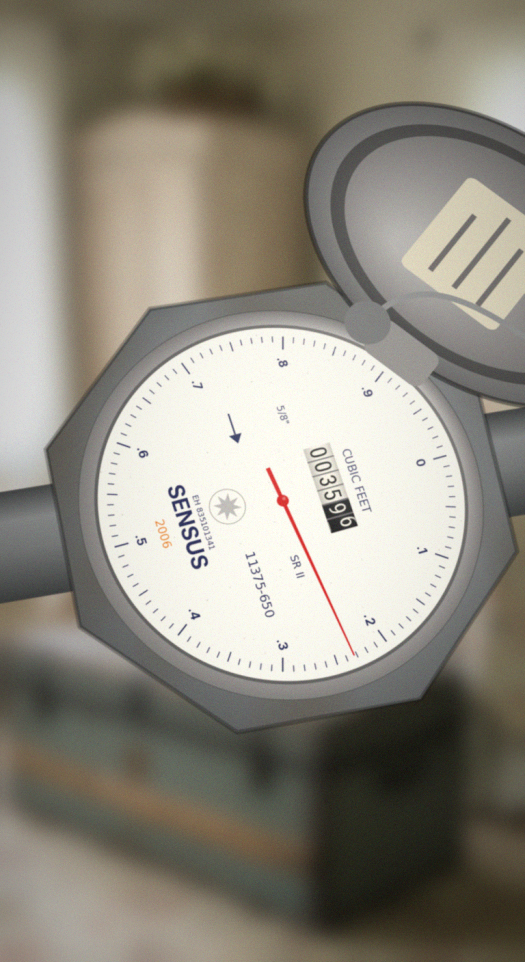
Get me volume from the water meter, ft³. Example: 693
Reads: 3596.23
